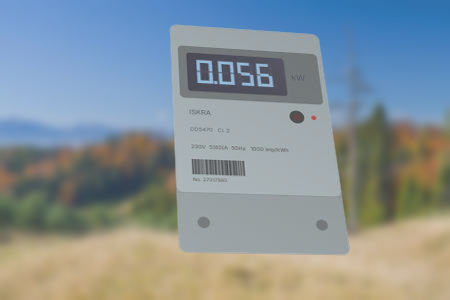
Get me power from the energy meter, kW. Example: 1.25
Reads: 0.056
